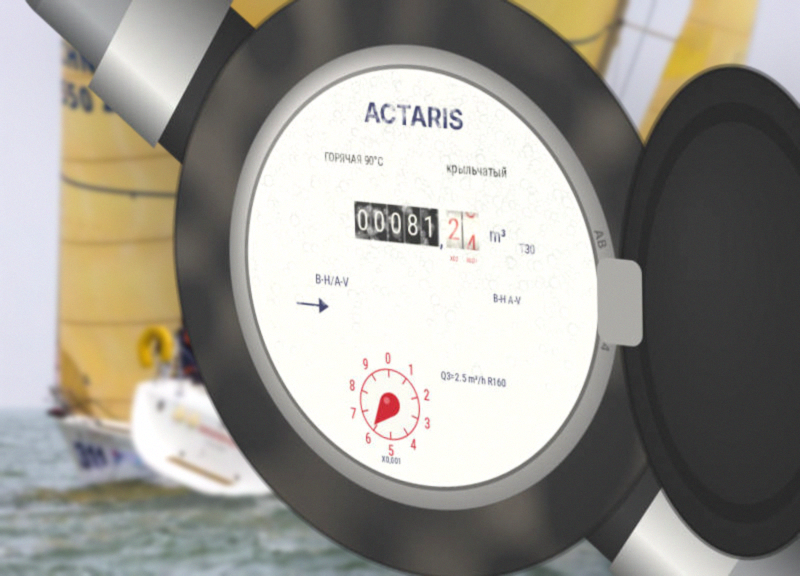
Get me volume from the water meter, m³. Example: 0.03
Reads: 81.236
